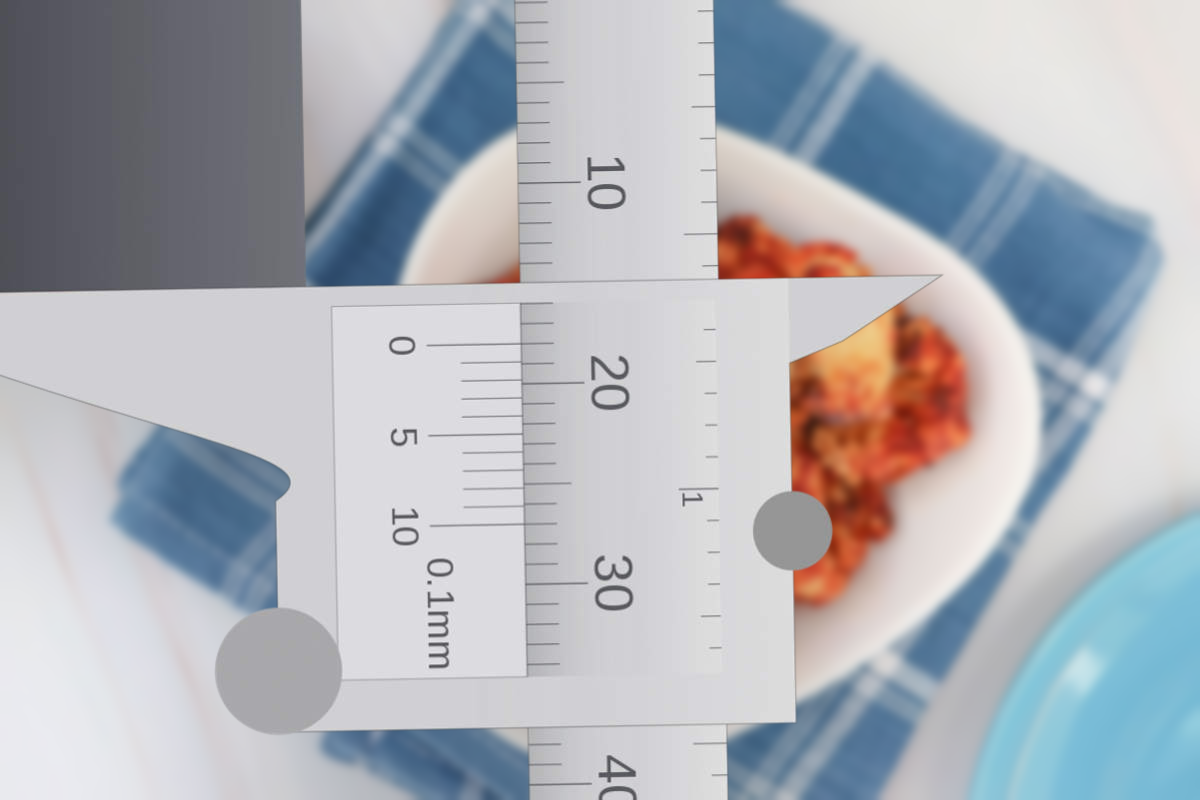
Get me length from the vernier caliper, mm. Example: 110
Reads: 18.0
